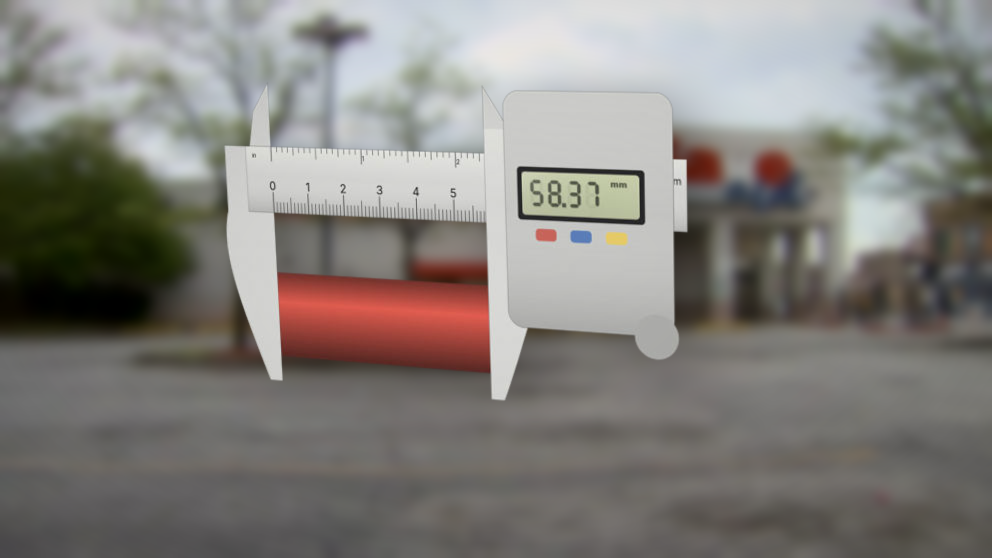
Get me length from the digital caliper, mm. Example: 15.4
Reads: 58.37
